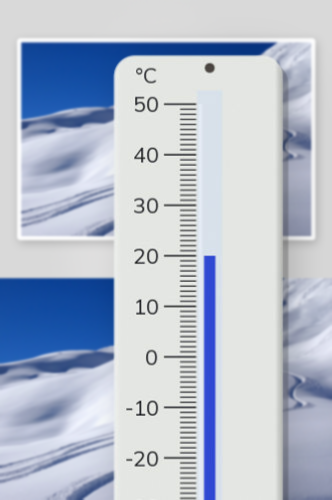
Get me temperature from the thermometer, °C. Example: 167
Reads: 20
